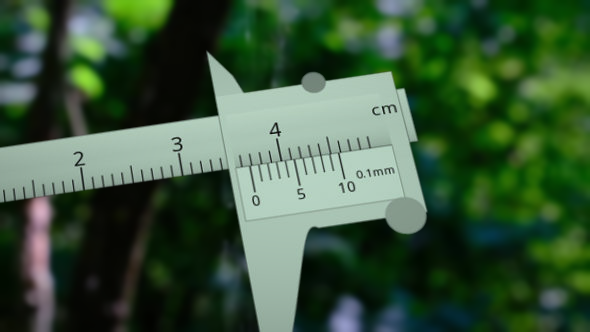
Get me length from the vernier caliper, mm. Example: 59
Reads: 36.8
